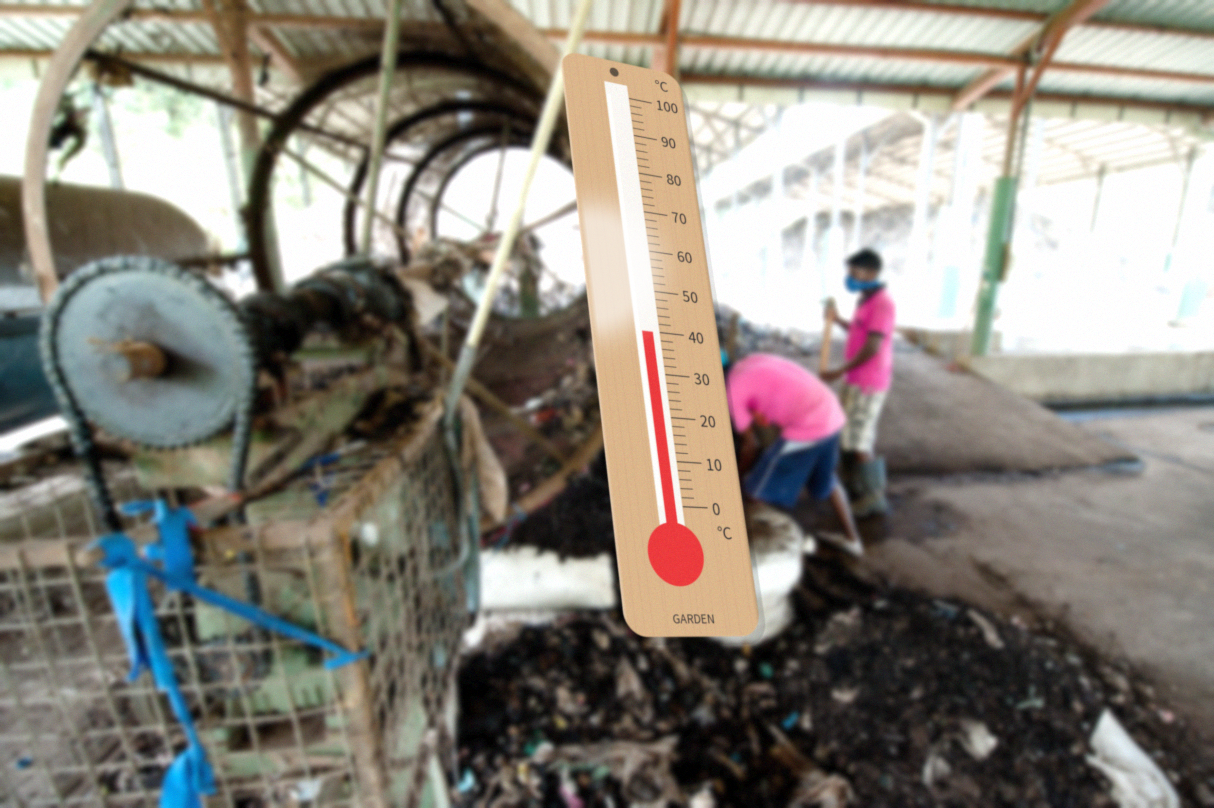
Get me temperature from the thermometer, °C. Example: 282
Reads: 40
